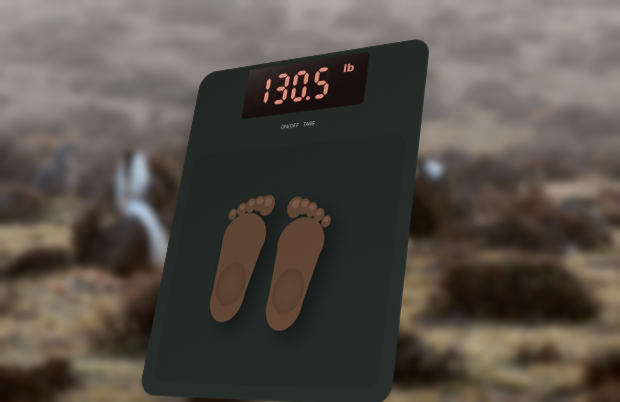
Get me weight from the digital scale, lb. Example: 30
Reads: 130.5
